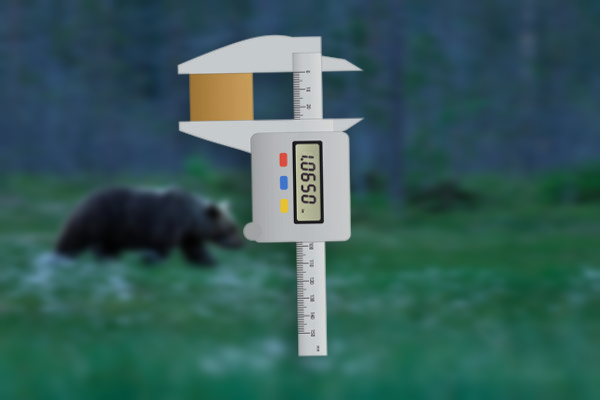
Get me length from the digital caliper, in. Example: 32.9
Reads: 1.0650
